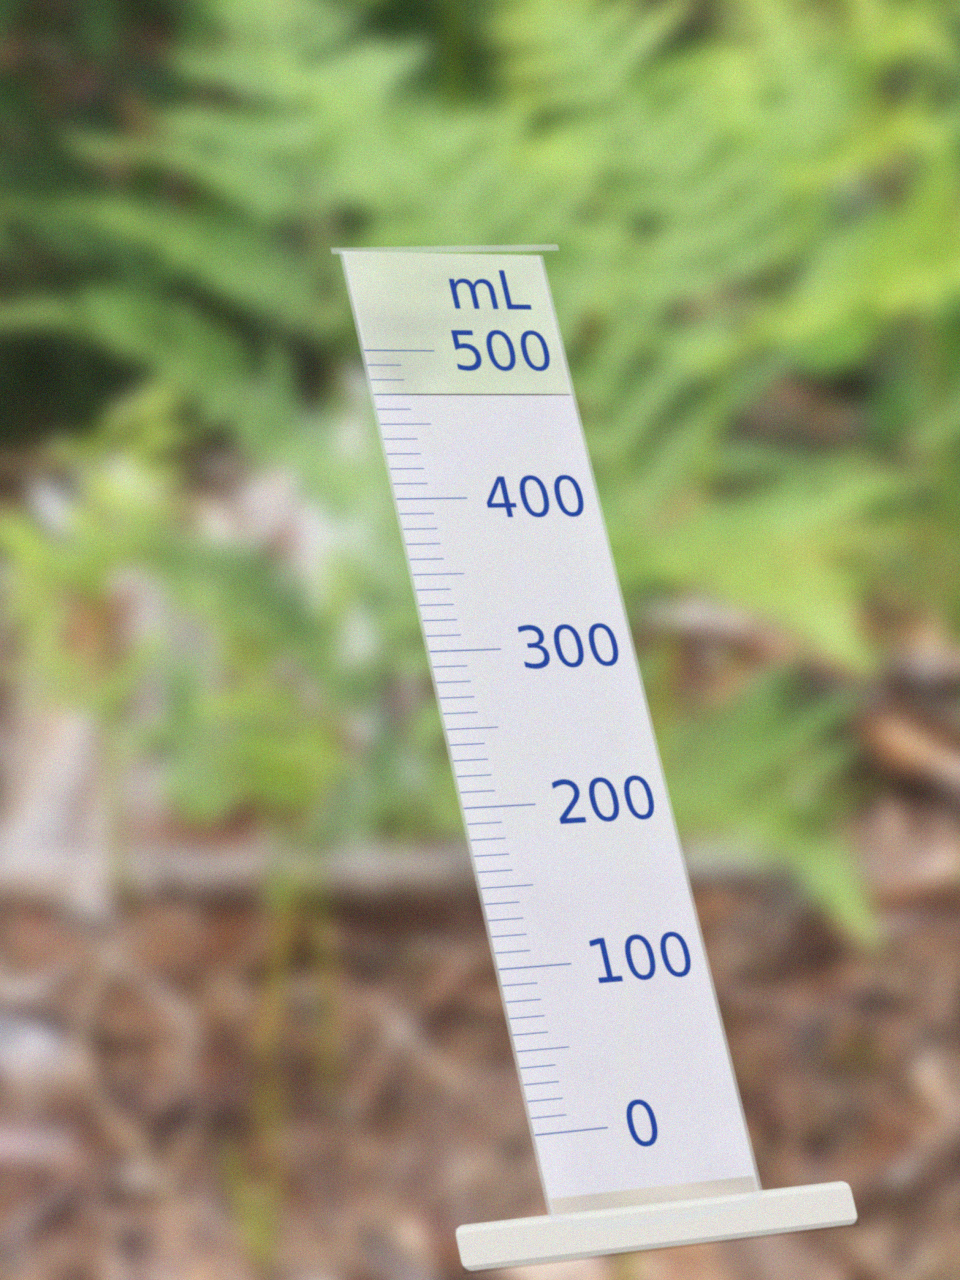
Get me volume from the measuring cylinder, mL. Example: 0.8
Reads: 470
